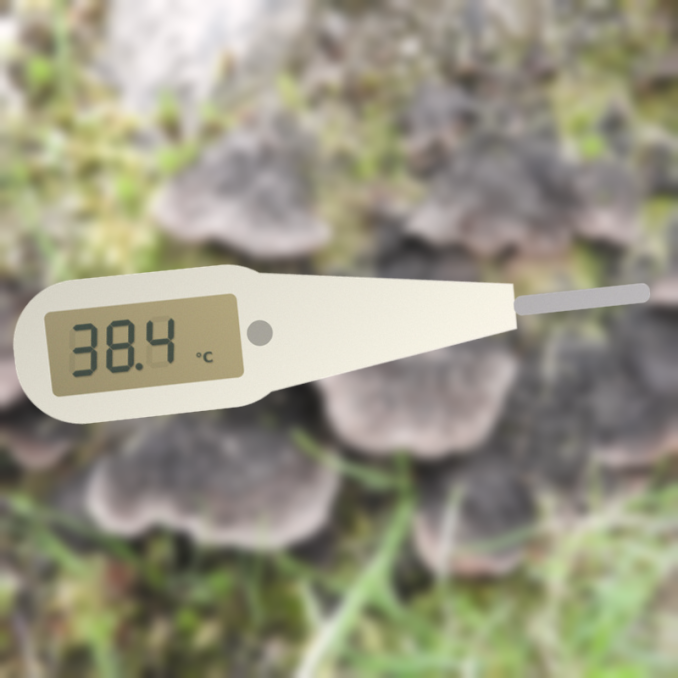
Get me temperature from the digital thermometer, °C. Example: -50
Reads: 38.4
